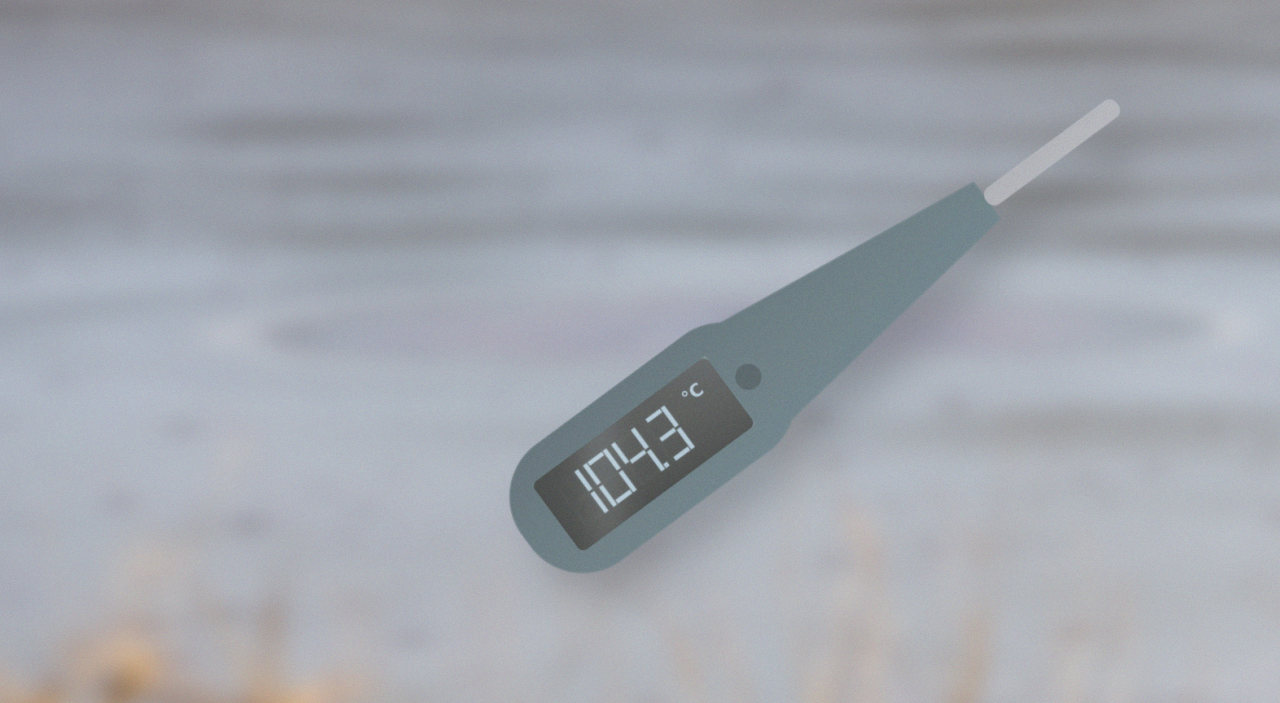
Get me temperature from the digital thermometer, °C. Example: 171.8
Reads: 104.3
